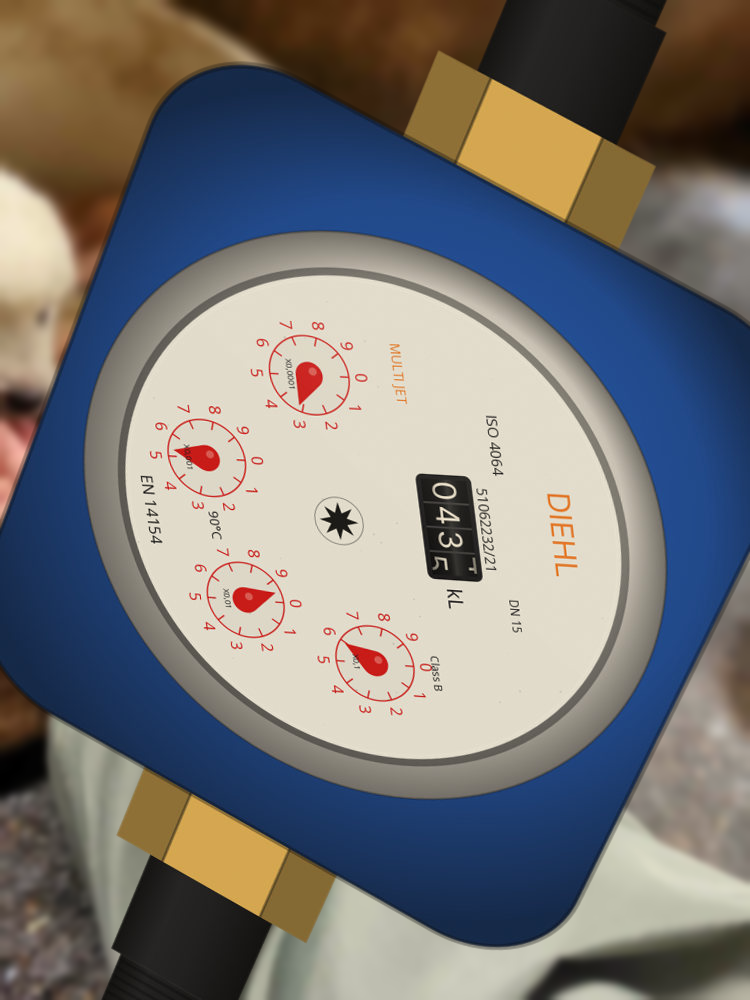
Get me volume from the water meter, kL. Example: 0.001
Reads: 434.5953
